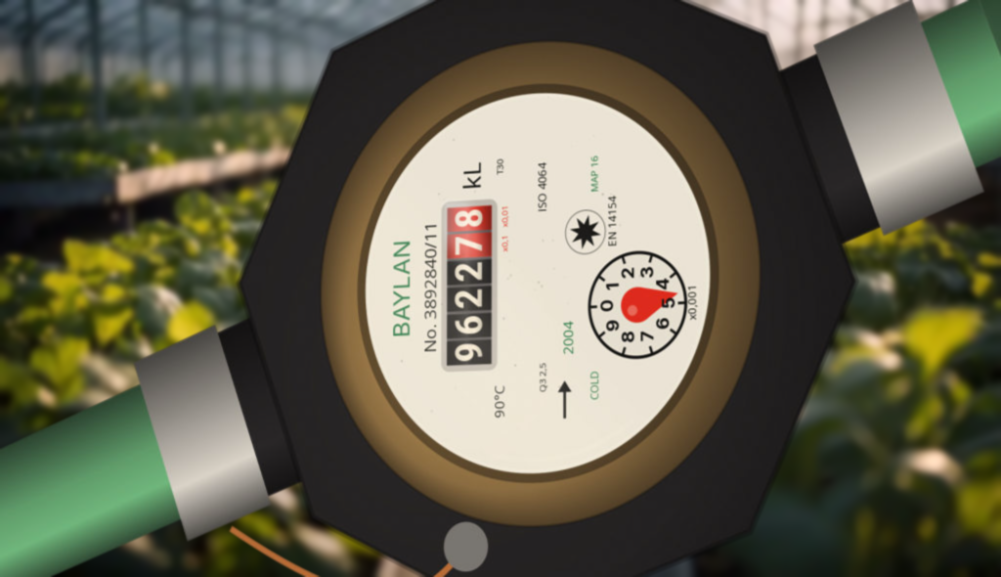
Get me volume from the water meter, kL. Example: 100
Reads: 9622.784
